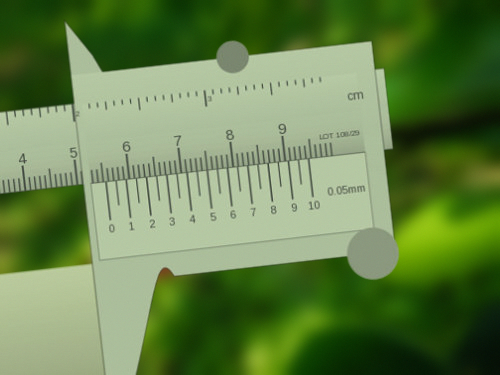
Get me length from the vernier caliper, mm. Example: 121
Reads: 55.5
